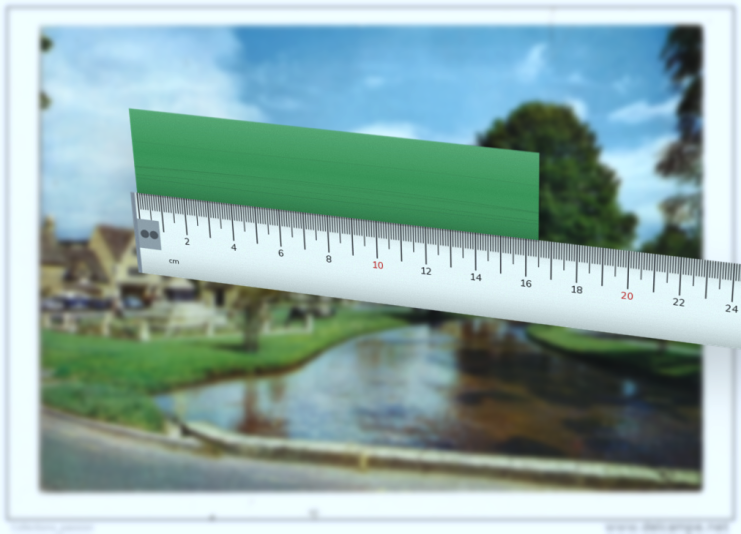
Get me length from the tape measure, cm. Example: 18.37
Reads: 16.5
